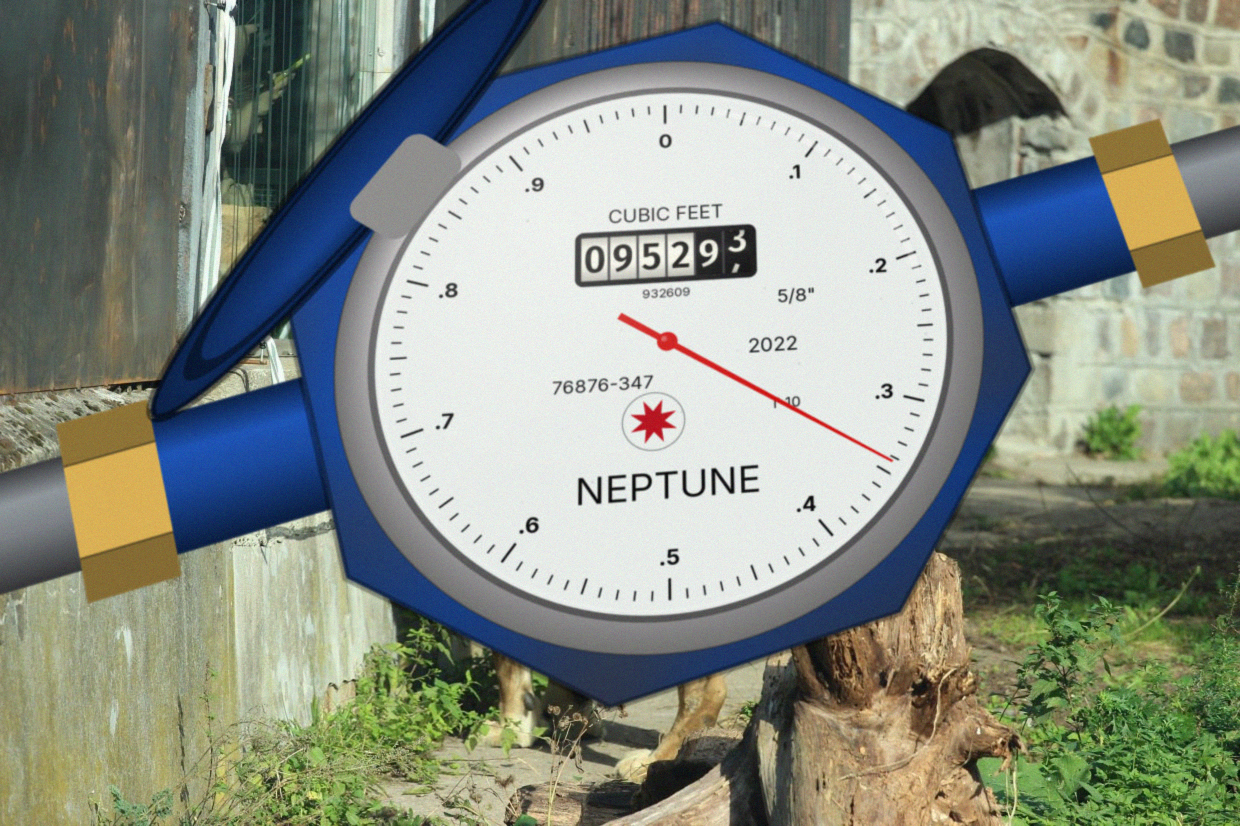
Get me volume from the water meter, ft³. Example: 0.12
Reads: 95293.34
